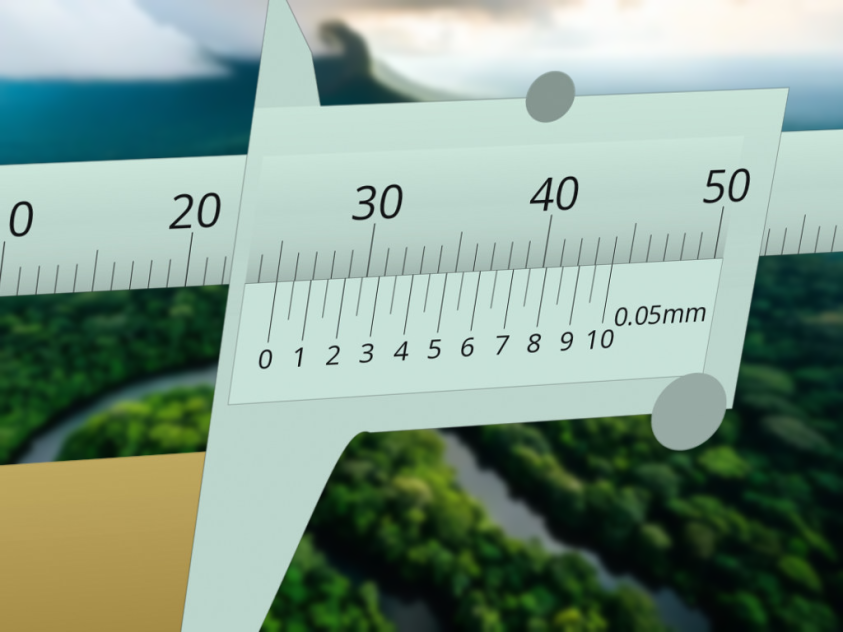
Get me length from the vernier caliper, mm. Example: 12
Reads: 25.0
